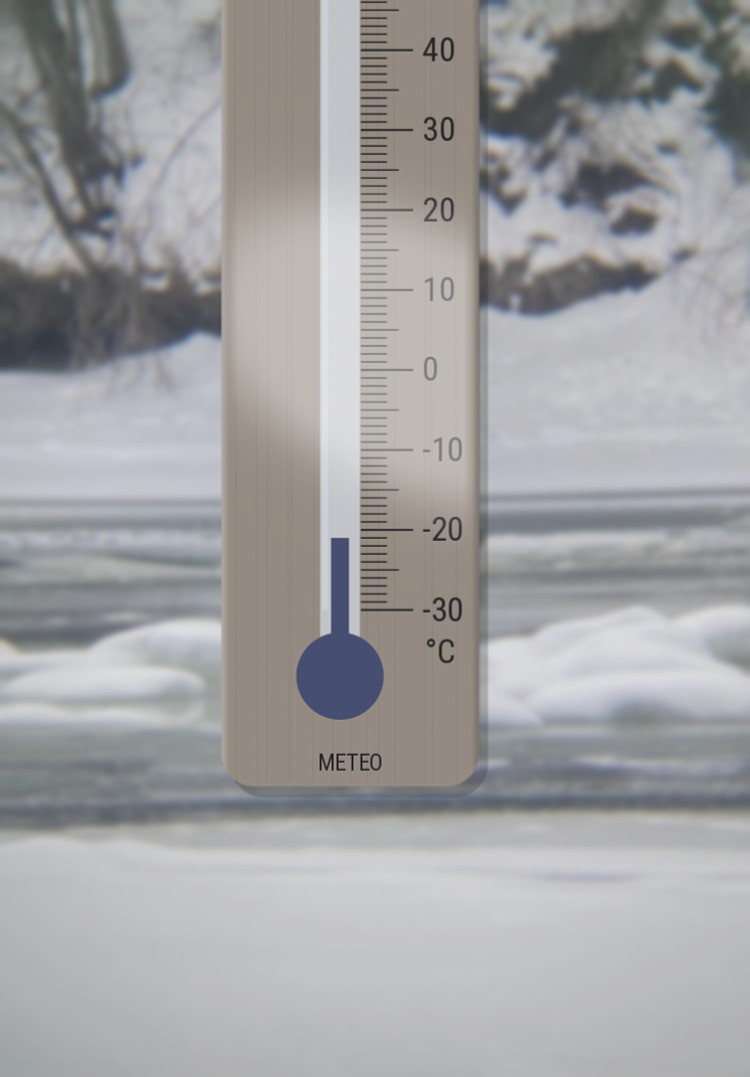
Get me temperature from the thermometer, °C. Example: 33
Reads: -21
